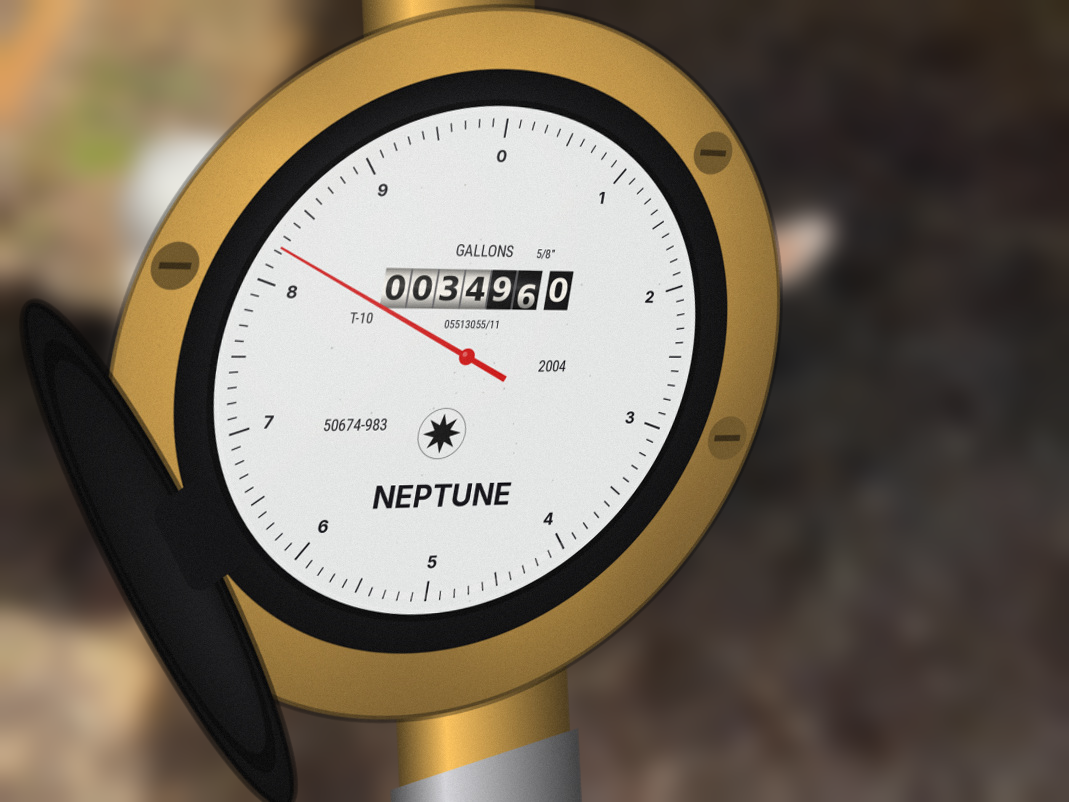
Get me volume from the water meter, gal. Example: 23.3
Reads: 34958.2
